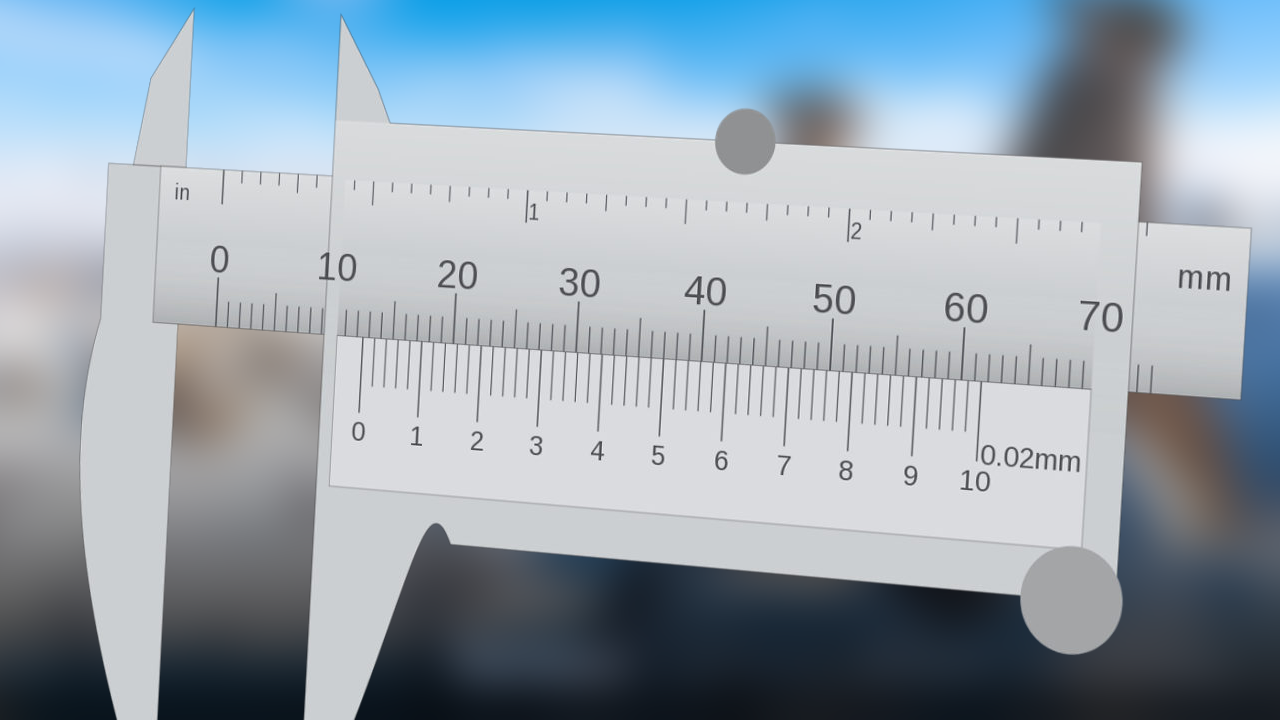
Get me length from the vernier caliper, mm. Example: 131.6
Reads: 12.5
